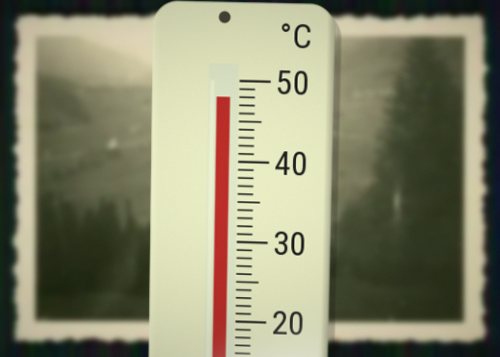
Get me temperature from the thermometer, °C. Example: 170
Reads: 48
